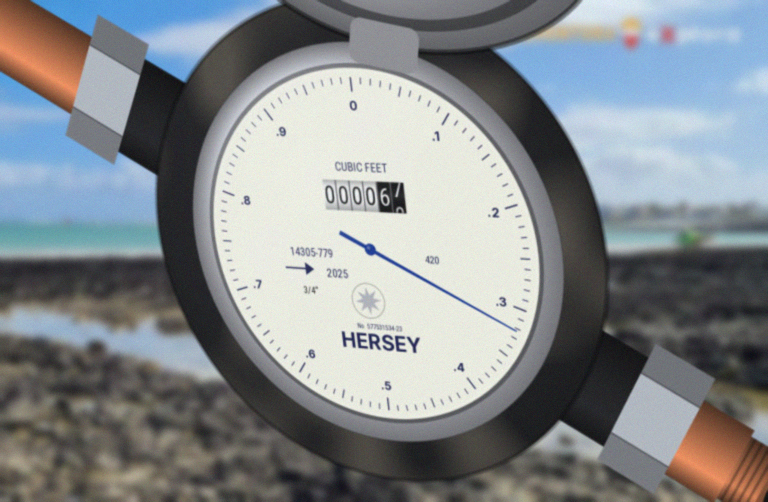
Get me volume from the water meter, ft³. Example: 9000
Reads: 67.32
